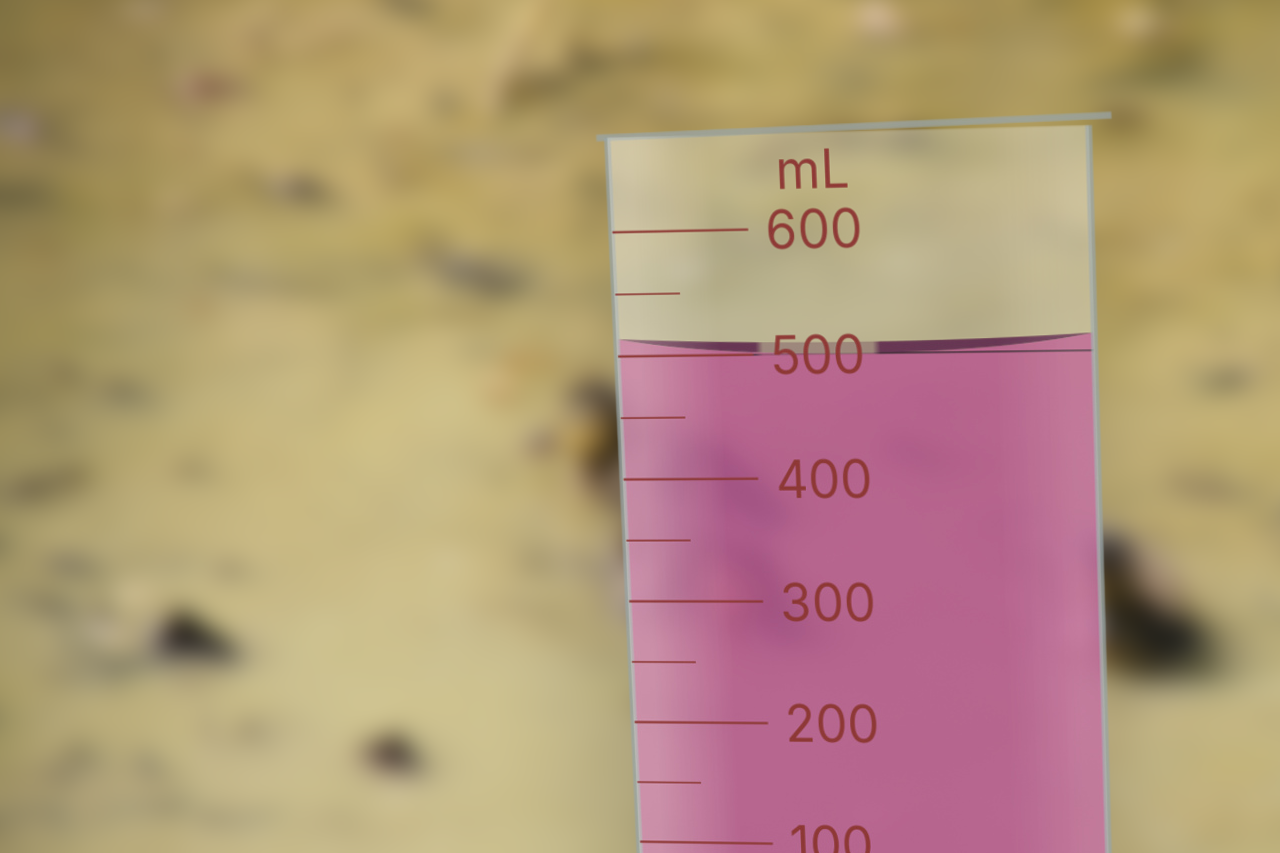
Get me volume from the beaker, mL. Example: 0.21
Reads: 500
